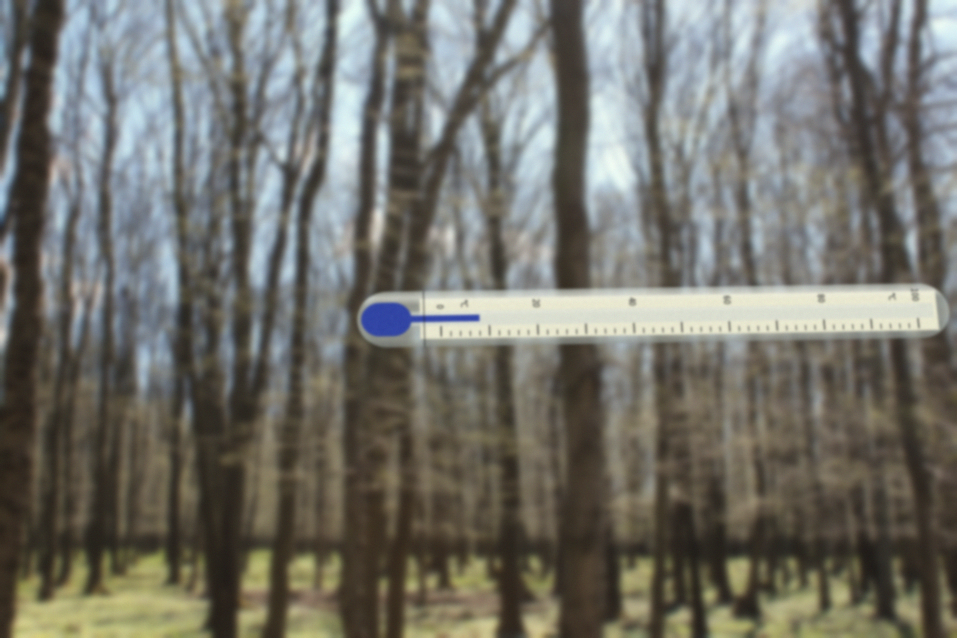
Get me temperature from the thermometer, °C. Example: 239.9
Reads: 8
